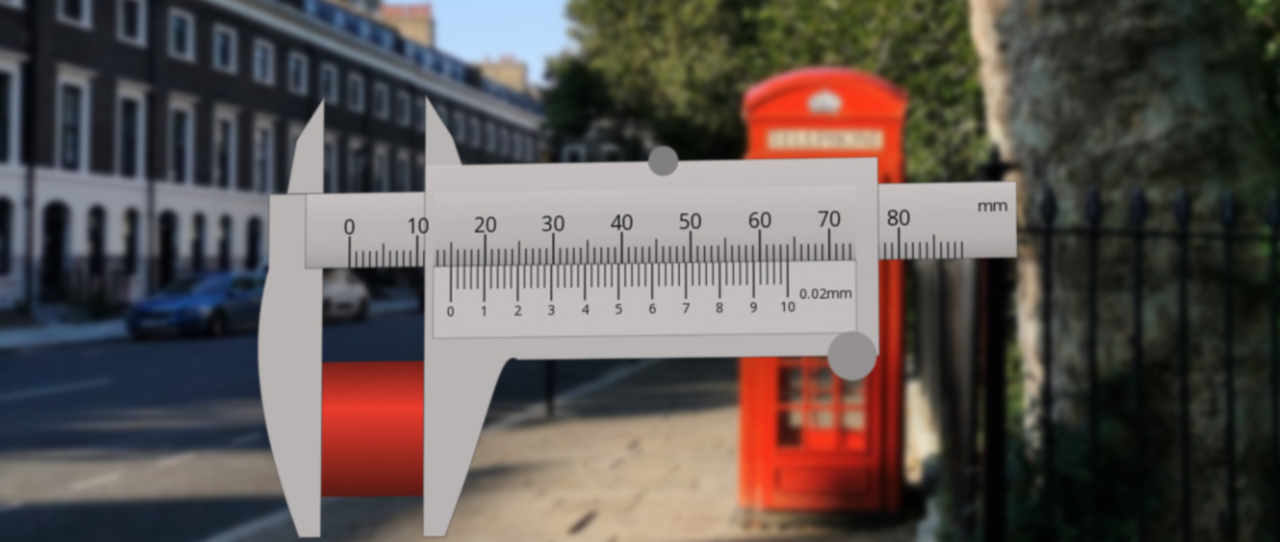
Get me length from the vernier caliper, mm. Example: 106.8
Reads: 15.0
